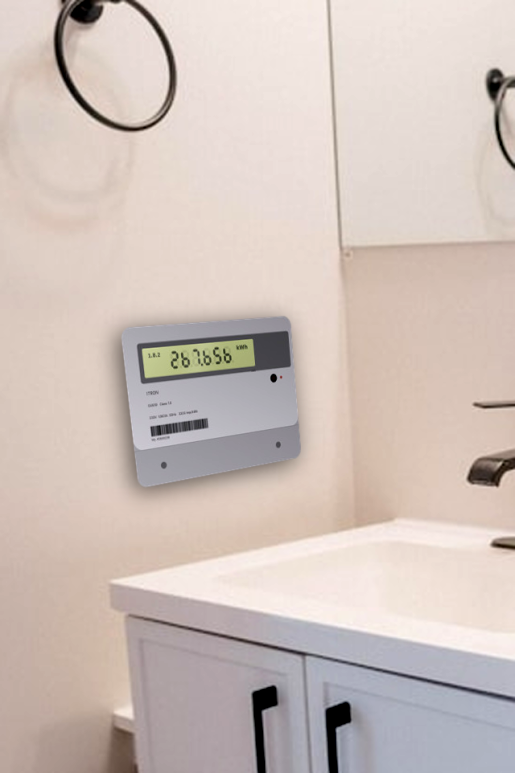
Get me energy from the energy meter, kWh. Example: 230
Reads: 267.656
